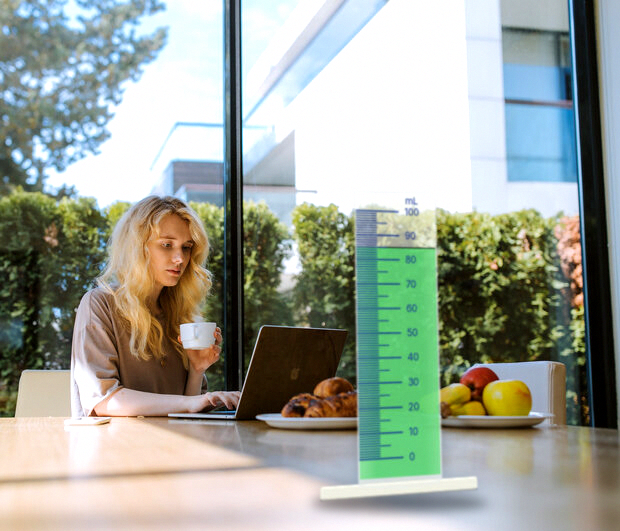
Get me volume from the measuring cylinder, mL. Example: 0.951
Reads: 85
